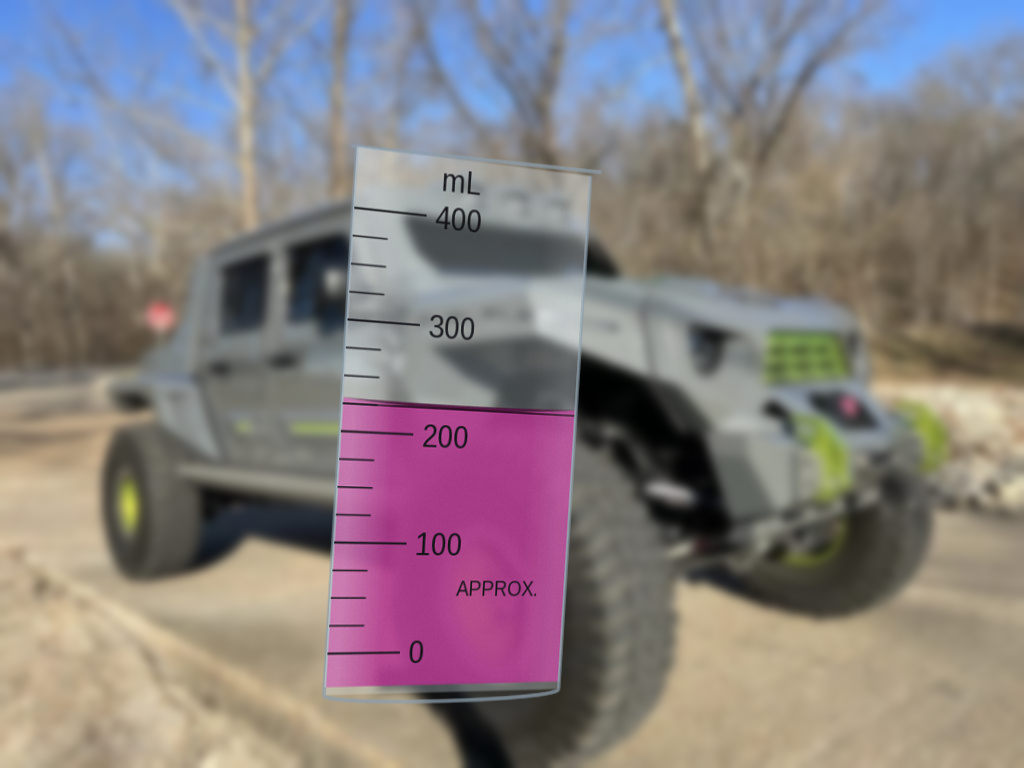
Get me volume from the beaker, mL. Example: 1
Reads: 225
